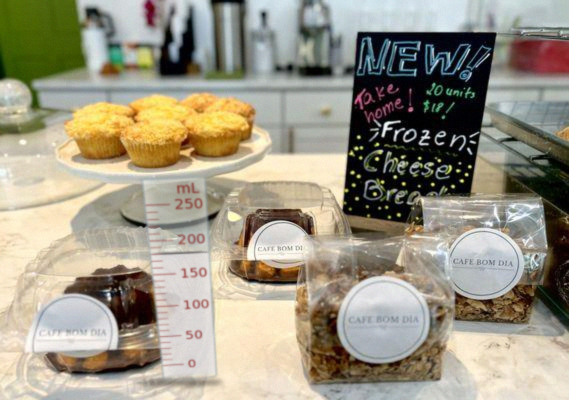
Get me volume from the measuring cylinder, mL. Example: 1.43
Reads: 180
